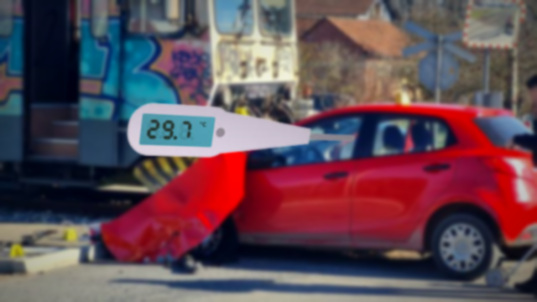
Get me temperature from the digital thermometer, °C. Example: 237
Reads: 29.7
